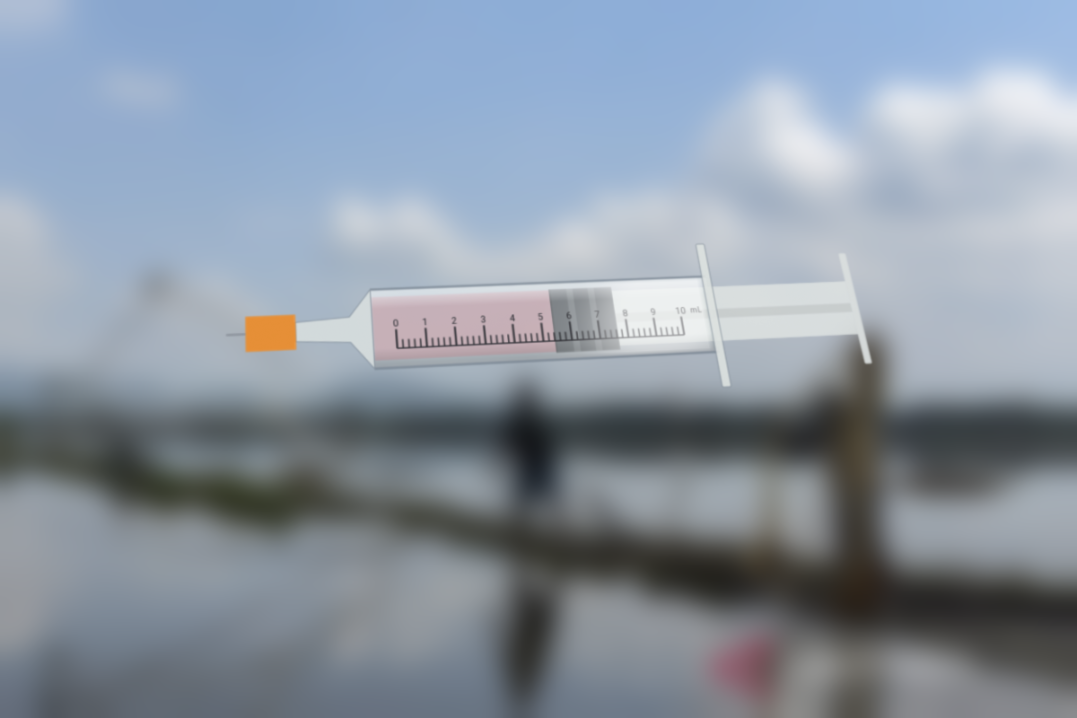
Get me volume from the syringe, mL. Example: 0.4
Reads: 5.4
